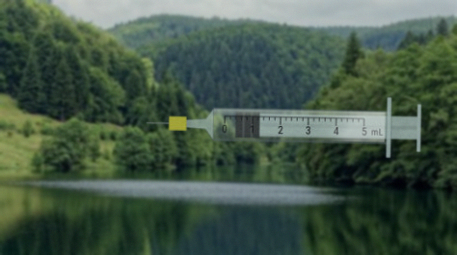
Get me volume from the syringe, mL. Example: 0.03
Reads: 0.4
